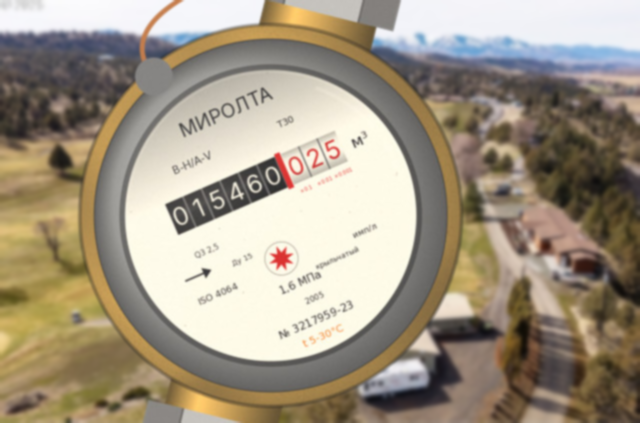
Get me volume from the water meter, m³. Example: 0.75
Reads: 15460.025
